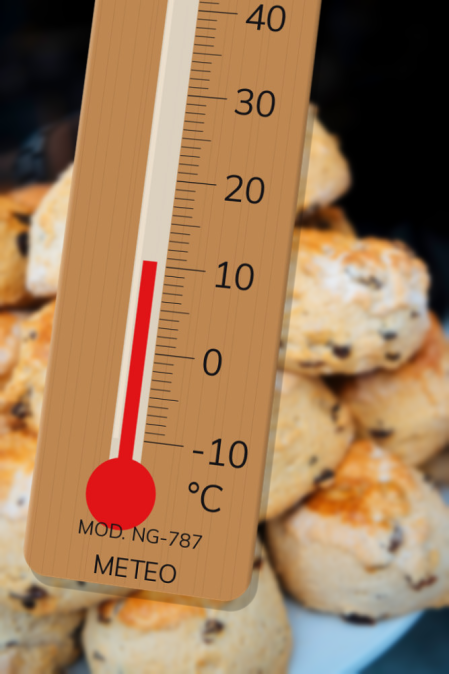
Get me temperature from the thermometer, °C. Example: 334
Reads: 10.5
